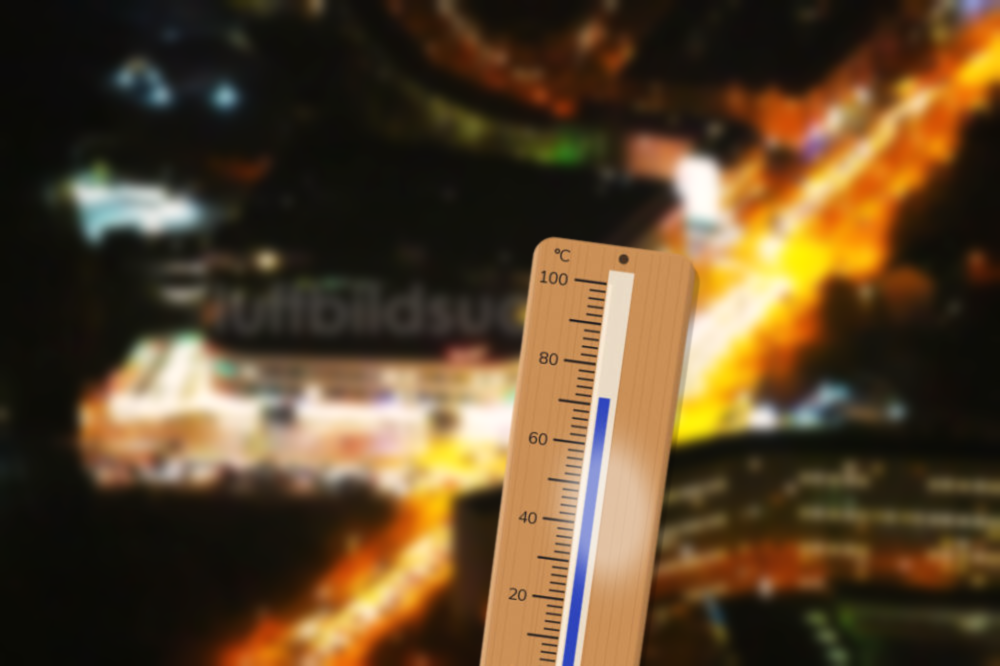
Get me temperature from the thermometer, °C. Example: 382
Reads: 72
